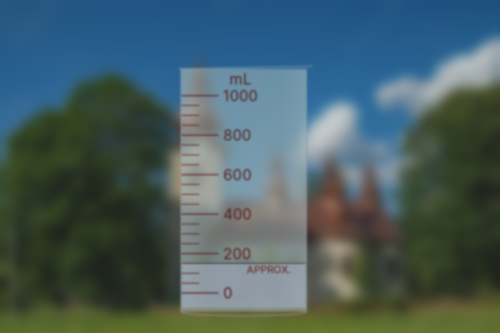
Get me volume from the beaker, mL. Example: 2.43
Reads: 150
